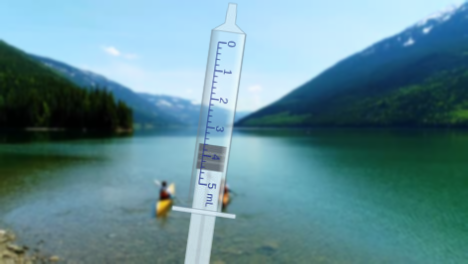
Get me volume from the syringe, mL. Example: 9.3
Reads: 3.6
